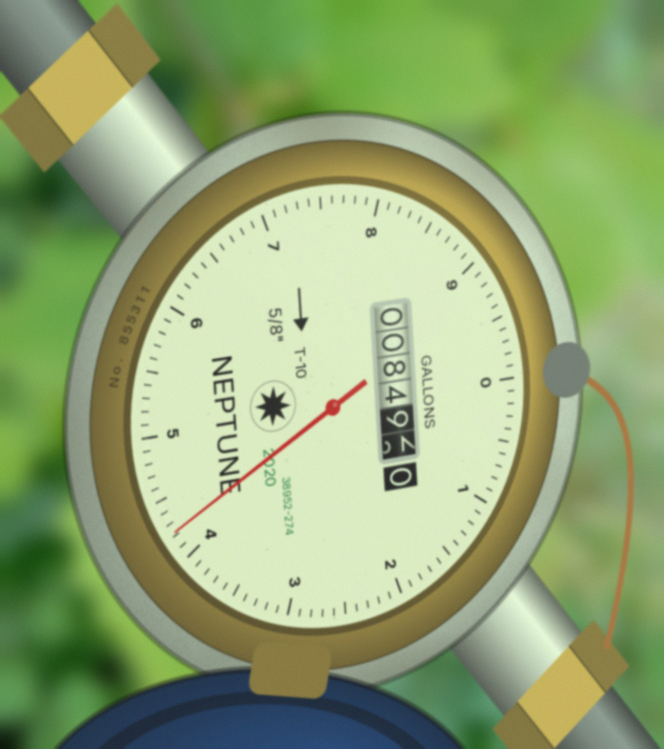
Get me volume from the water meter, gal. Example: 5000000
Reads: 84924.2
